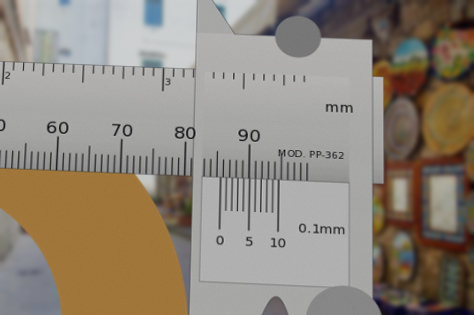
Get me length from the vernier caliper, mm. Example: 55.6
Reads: 85.6
